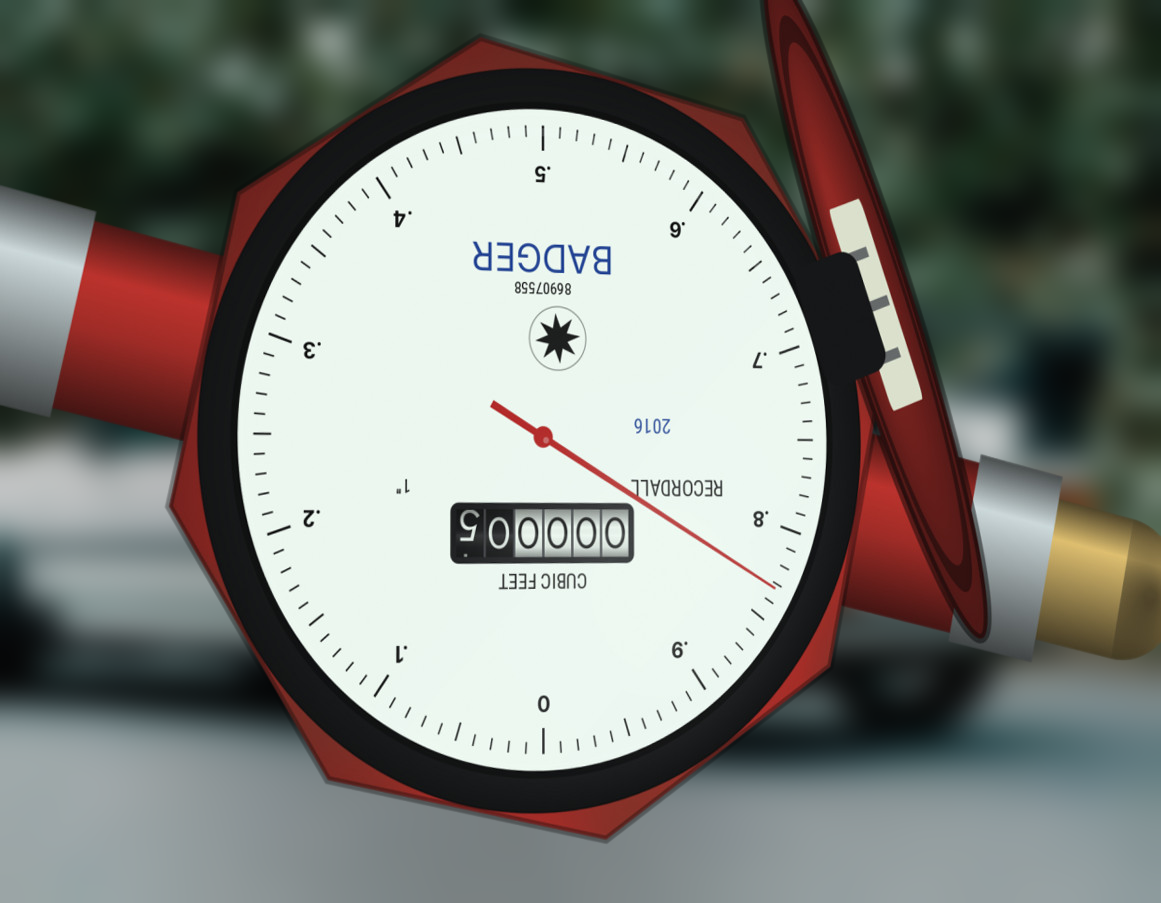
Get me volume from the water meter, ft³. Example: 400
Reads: 4.83
